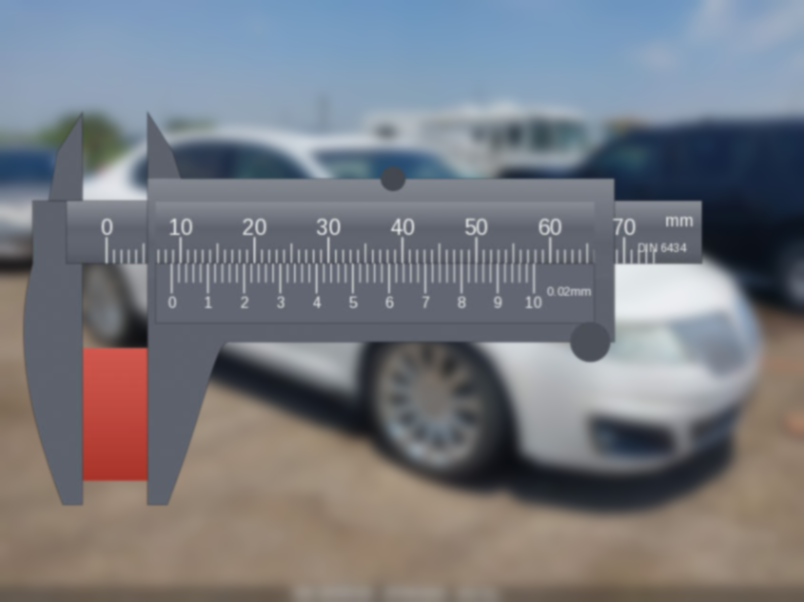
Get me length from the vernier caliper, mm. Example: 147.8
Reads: 8.8
